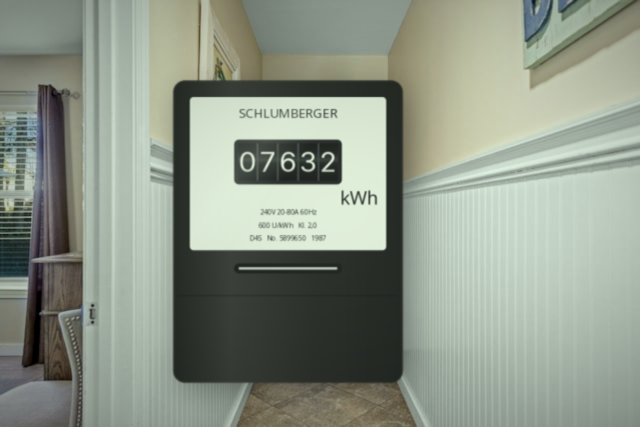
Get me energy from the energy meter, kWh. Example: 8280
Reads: 7632
